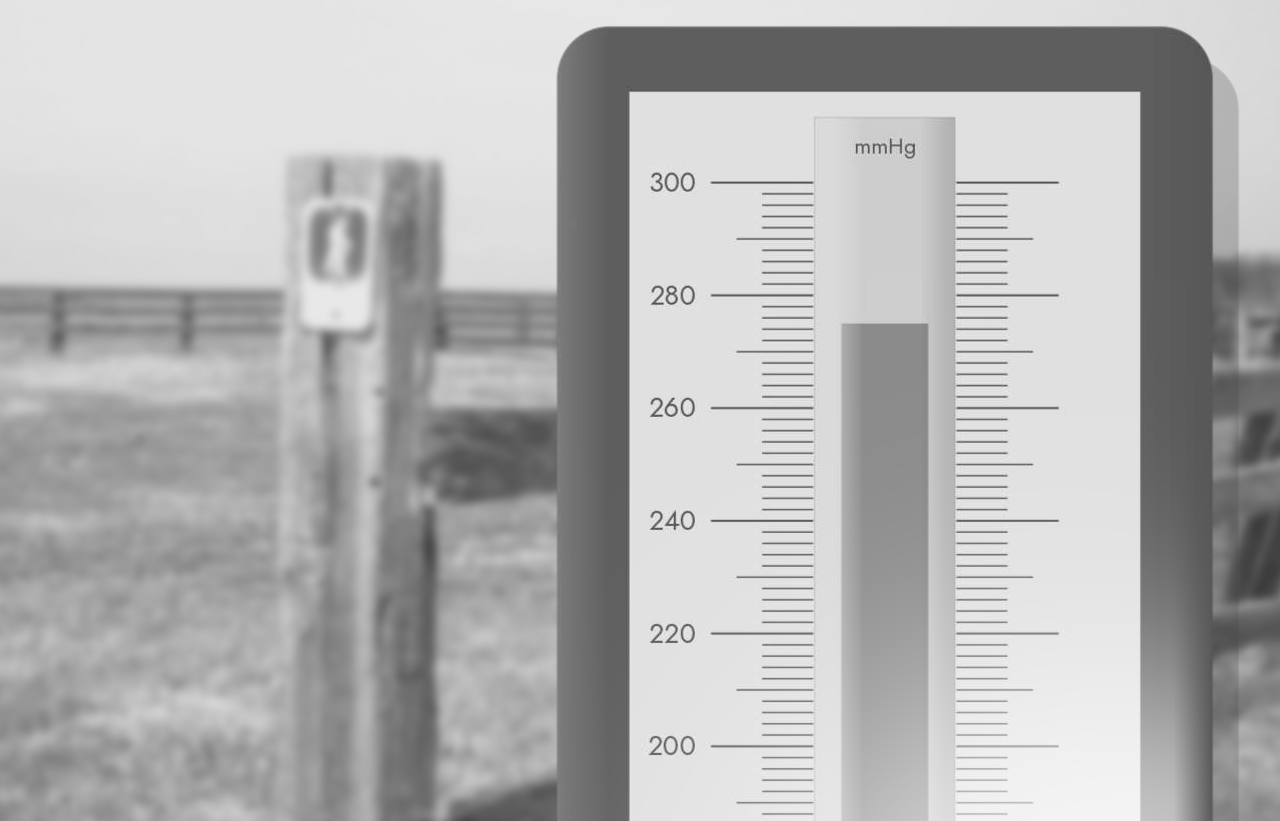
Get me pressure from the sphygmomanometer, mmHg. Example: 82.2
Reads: 275
